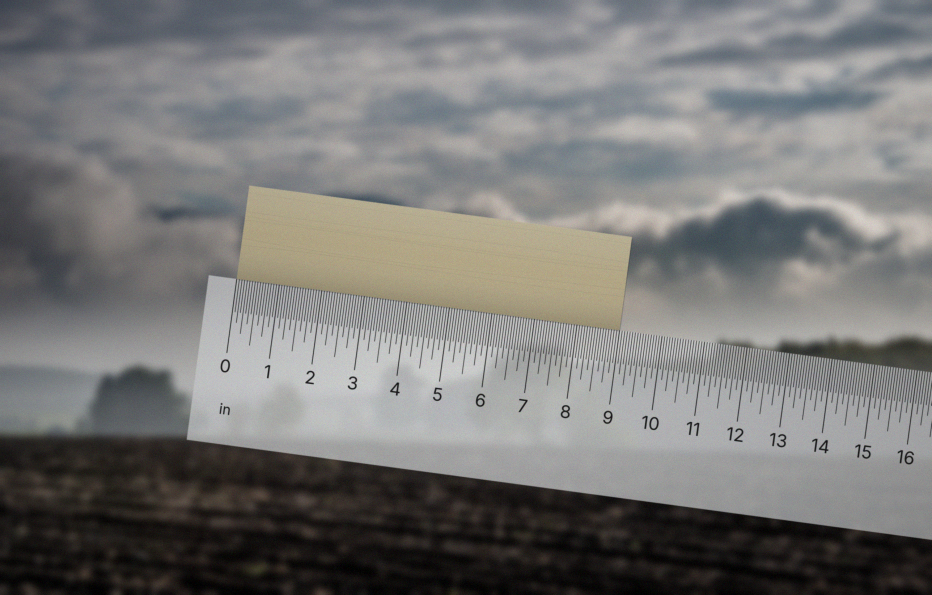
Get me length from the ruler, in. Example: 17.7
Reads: 9
